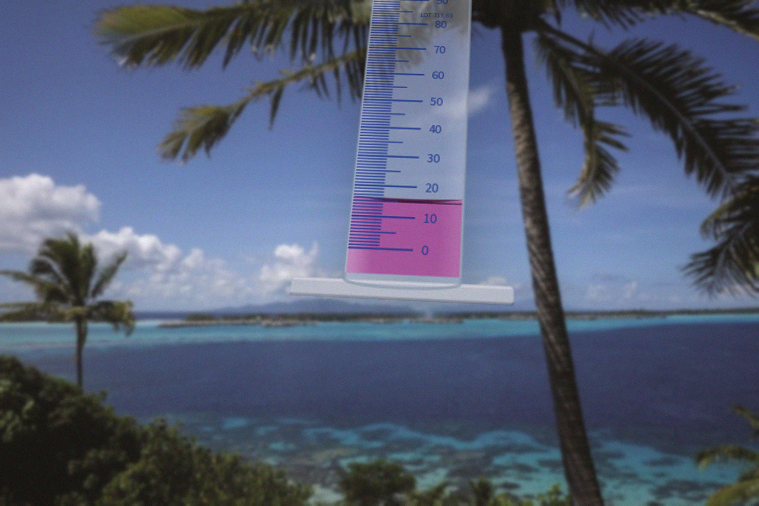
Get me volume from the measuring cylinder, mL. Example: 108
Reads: 15
